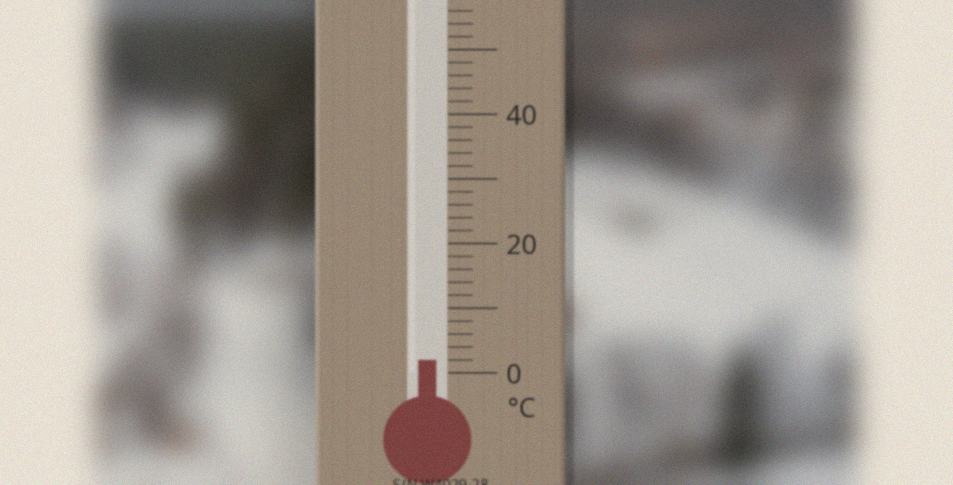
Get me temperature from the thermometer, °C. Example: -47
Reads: 2
